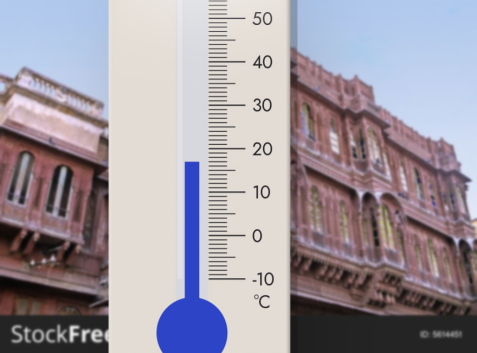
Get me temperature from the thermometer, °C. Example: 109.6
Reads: 17
